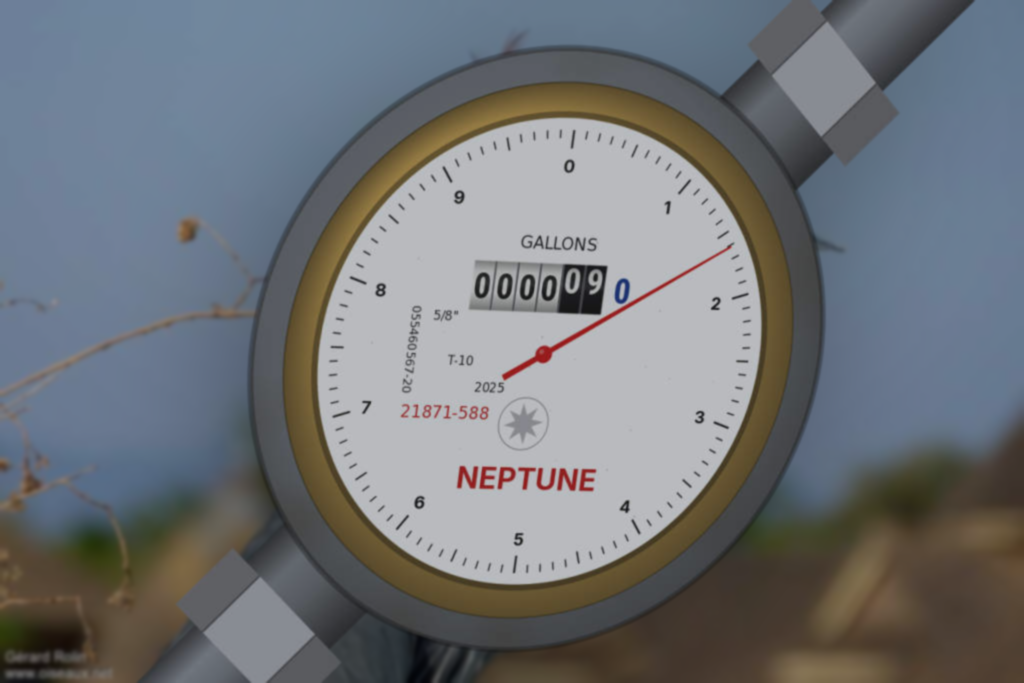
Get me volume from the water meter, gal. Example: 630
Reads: 91.6
